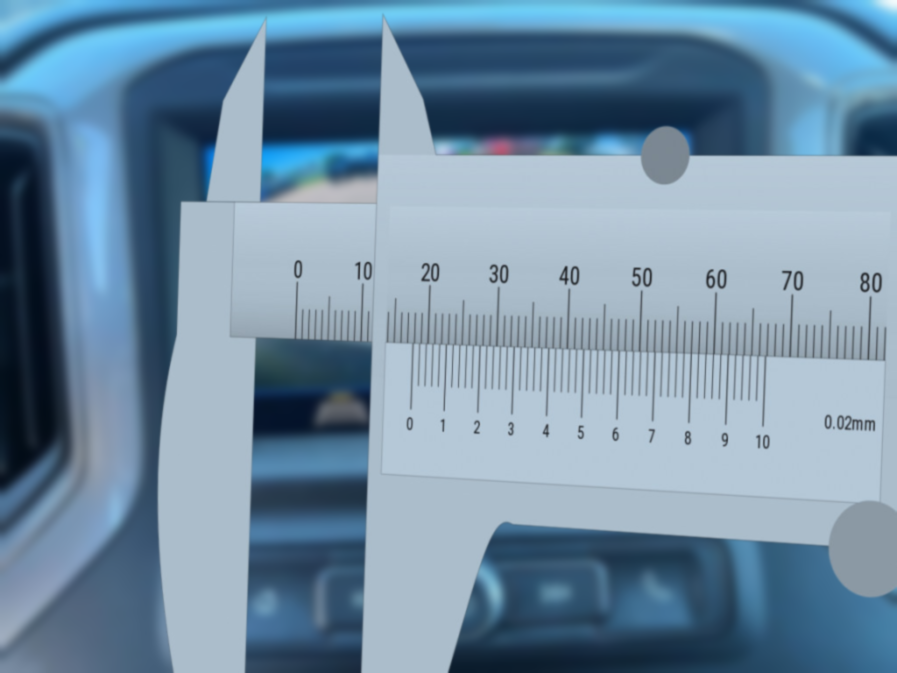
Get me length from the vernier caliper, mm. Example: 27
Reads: 17.8
